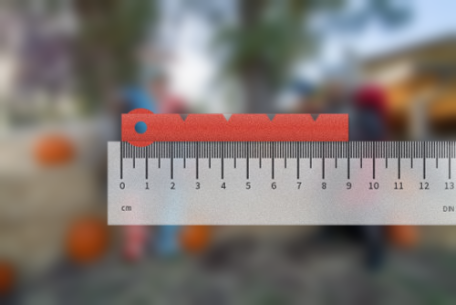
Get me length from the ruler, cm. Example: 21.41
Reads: 9
